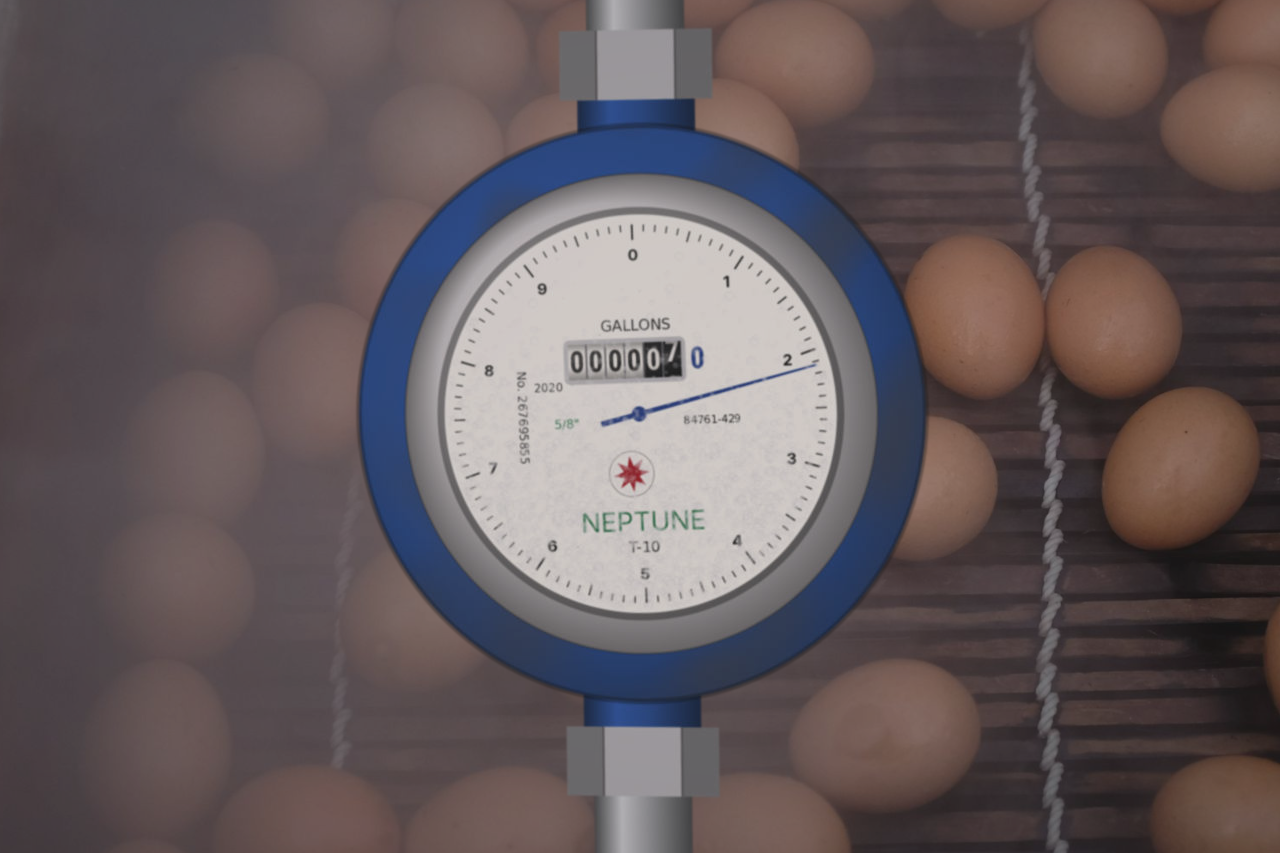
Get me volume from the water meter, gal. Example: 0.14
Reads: 72.1
